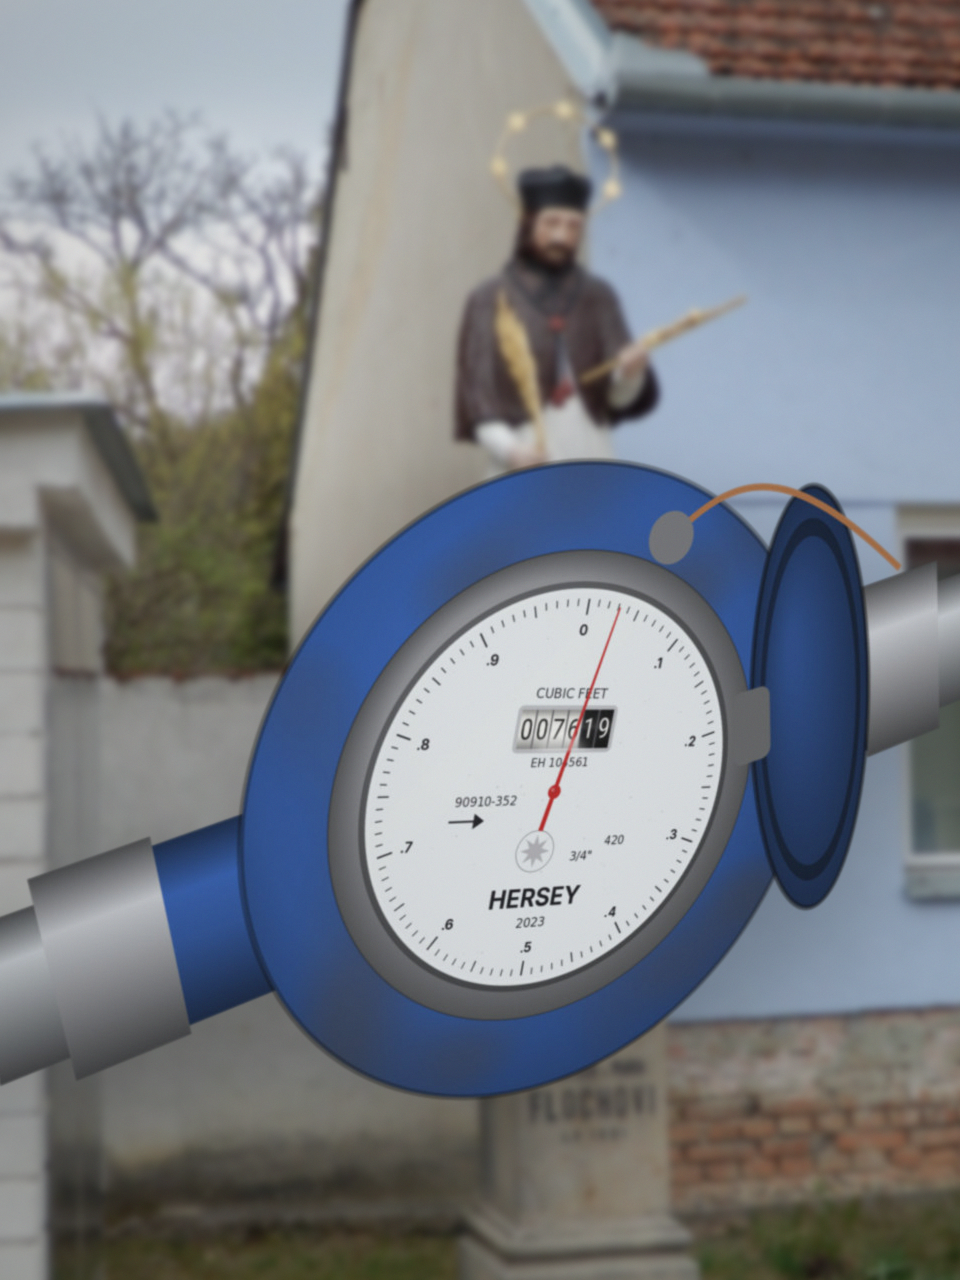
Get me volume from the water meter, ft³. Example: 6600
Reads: 7619.03
